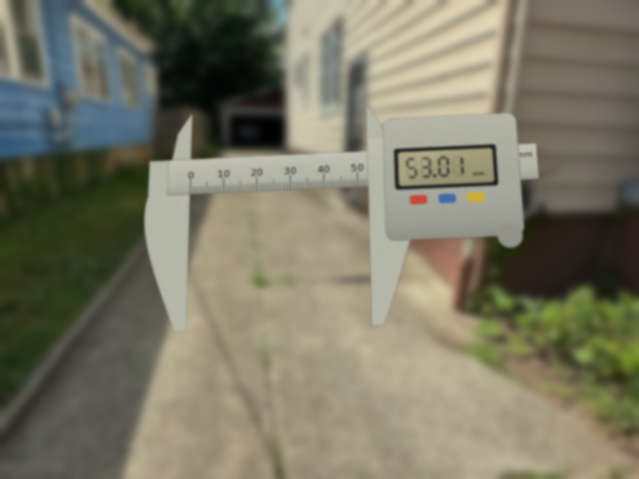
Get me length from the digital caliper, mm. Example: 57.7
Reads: 53.01
